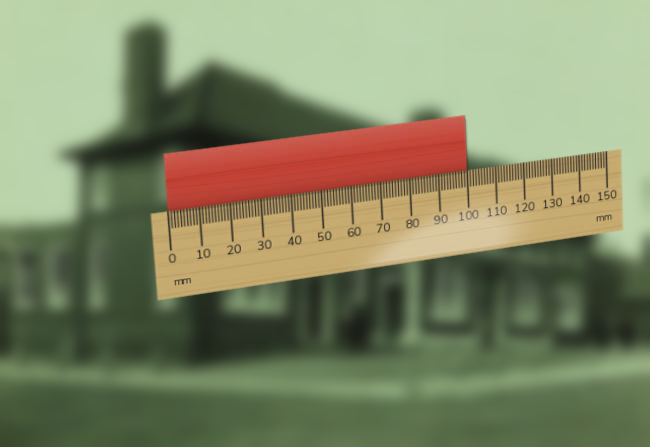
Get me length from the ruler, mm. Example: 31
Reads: 100
